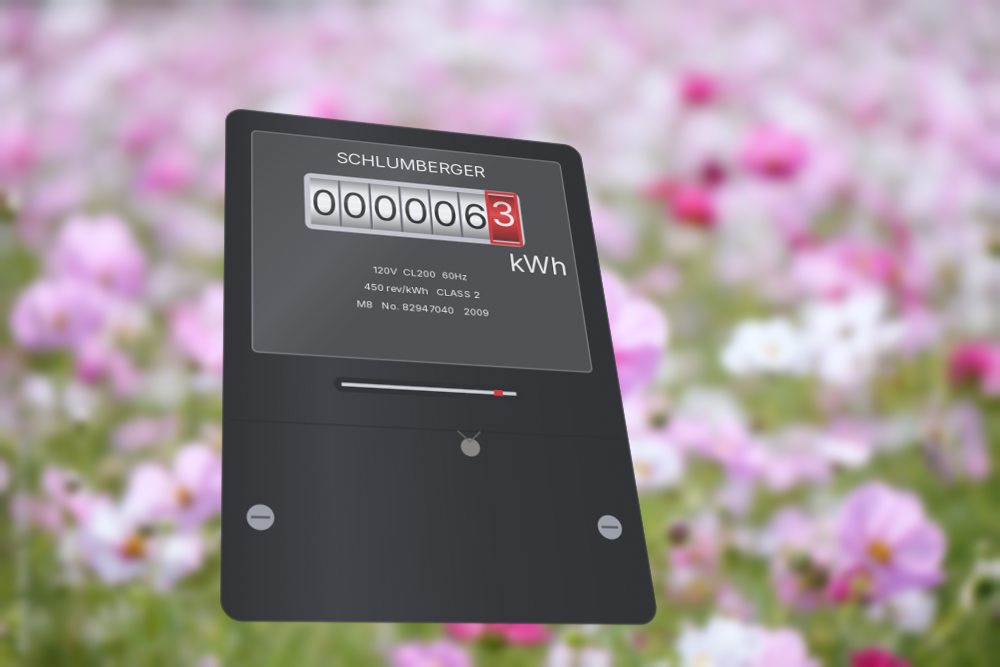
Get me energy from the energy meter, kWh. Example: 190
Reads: 6.3
